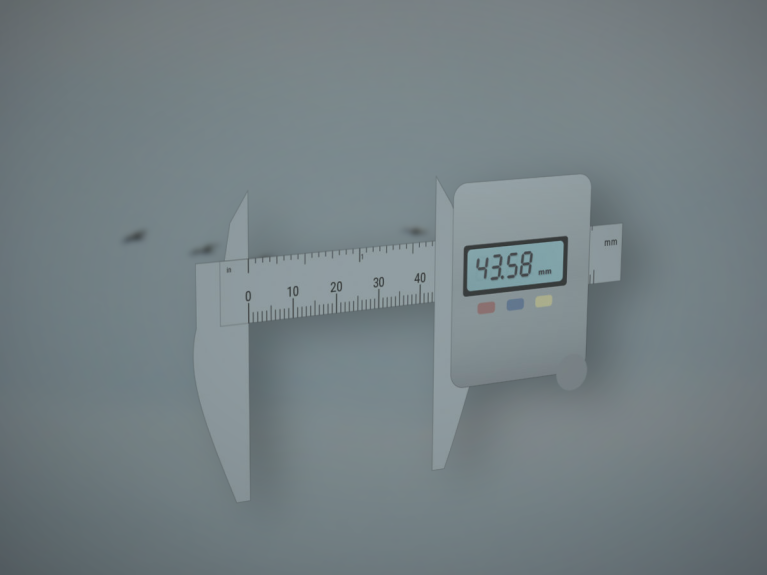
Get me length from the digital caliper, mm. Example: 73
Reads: 43.58
